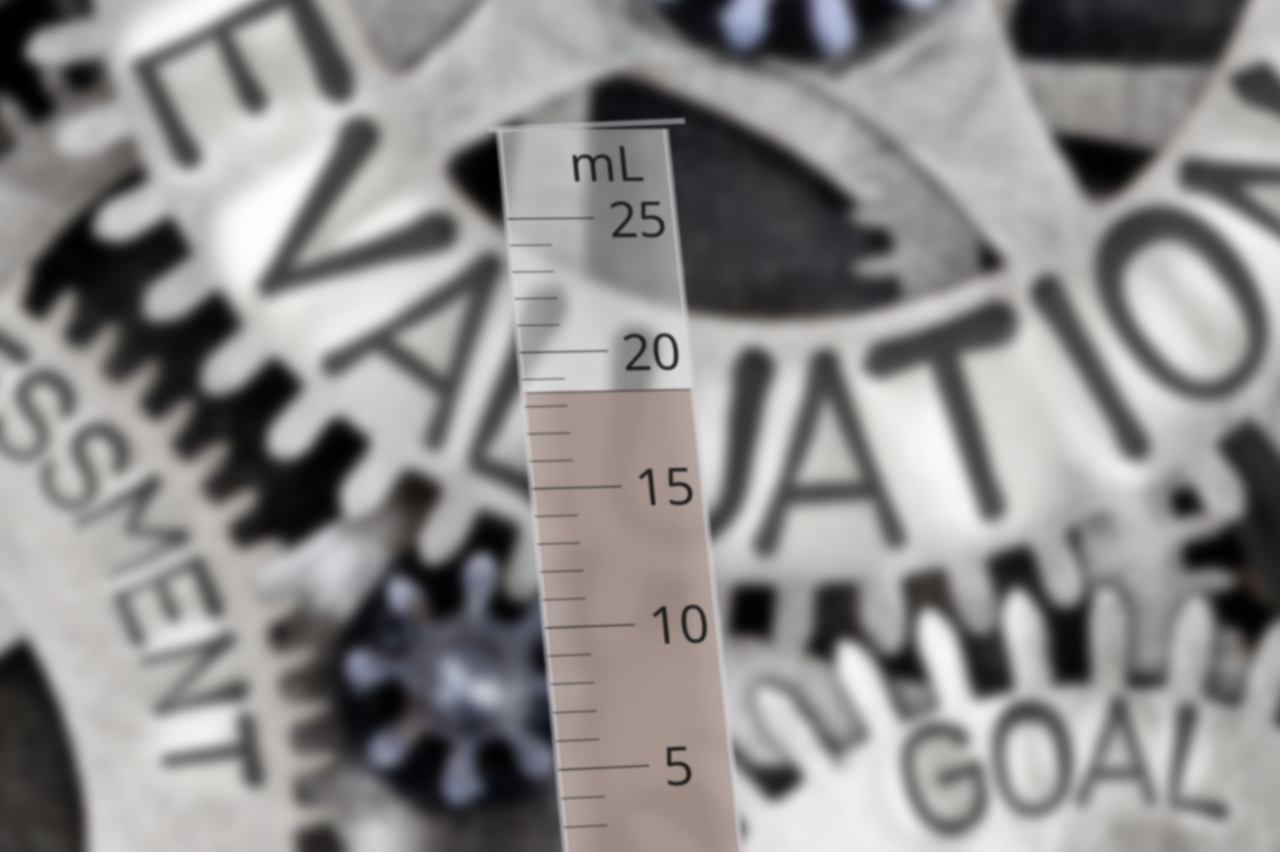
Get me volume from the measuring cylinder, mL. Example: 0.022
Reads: 18.5
